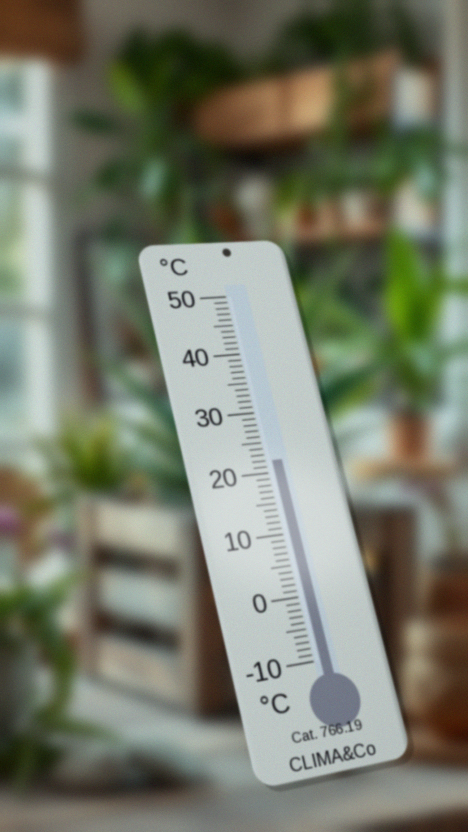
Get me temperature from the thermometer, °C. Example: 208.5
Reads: 22
